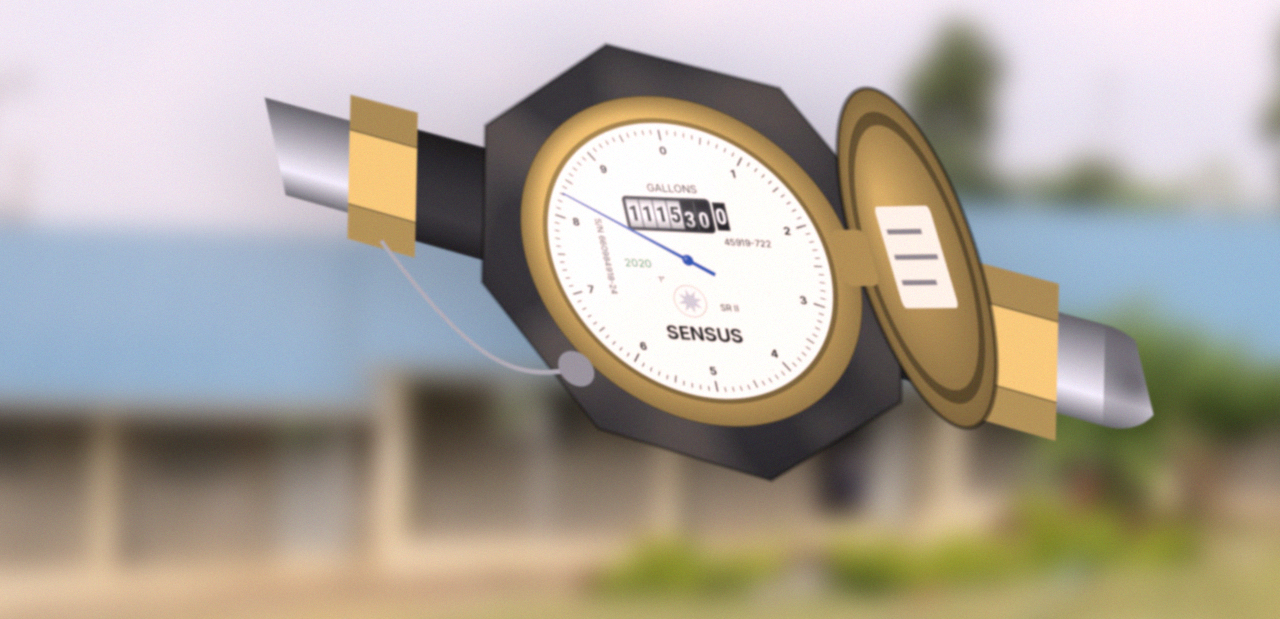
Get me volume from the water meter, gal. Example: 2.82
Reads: 1115298.3
